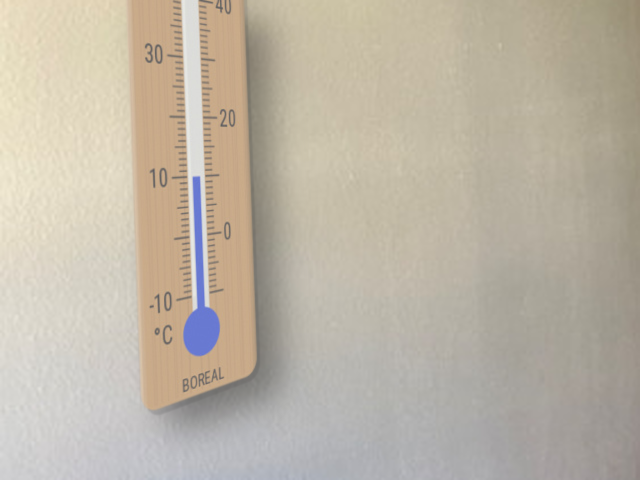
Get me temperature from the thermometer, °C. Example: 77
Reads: 10
